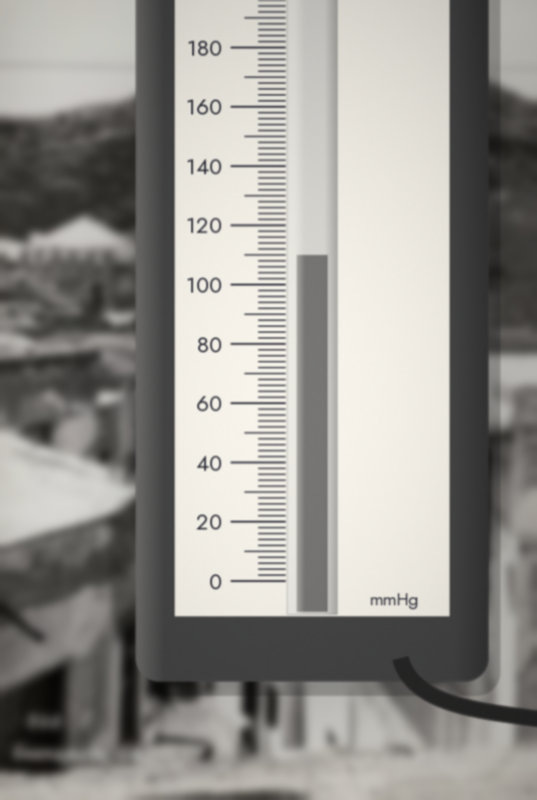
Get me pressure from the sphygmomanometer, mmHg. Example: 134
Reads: 110
